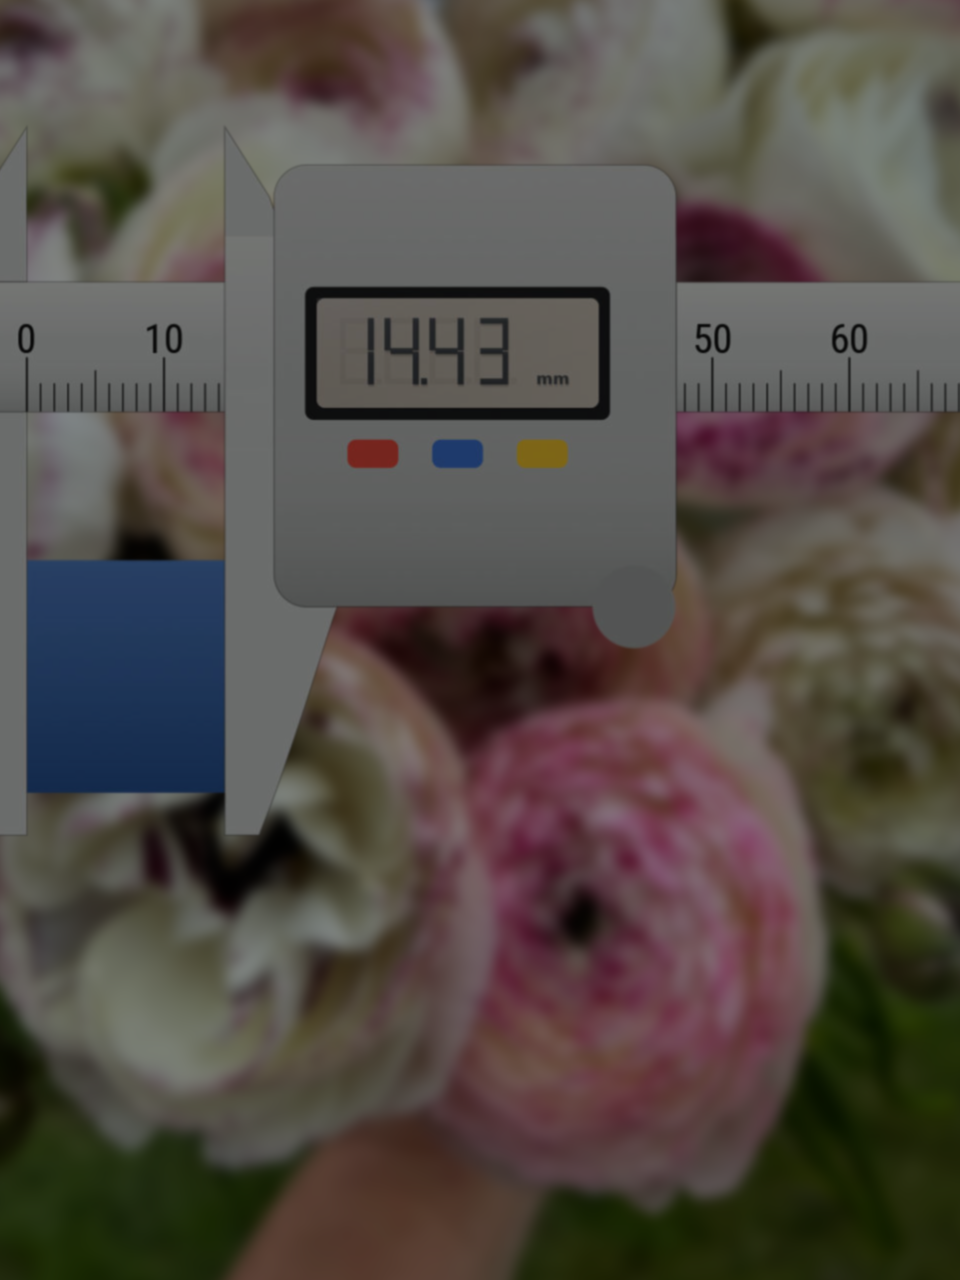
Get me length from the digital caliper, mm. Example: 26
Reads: 14.43
